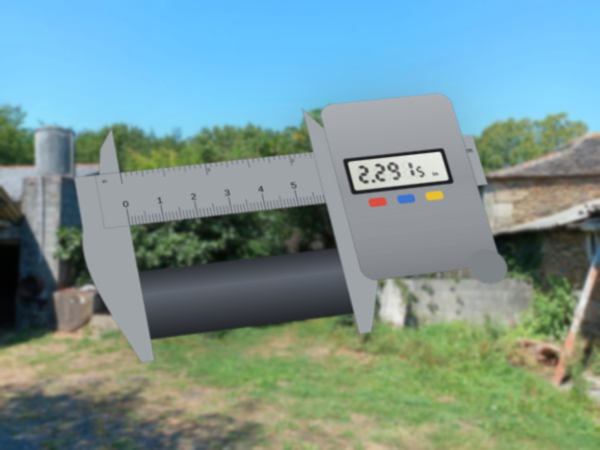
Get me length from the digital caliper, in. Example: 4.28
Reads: 2.2915
